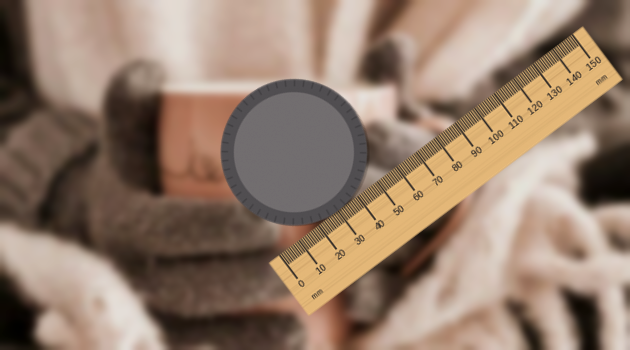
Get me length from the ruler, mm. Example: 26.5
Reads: 60
